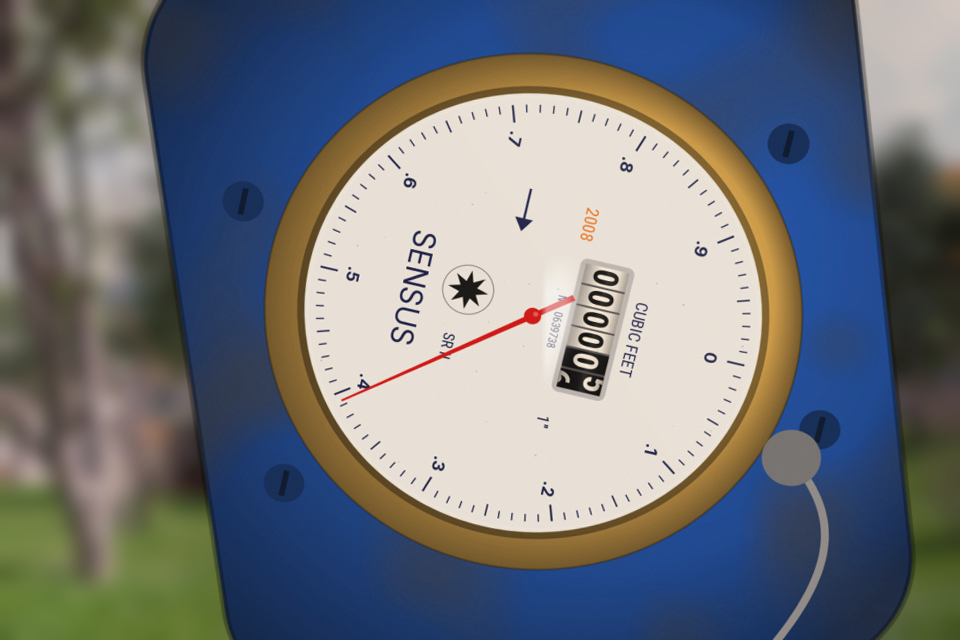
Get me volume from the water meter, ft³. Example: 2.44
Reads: 5.39
